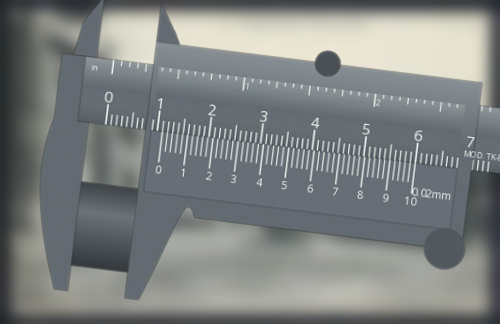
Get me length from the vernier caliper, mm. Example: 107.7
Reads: 11.0
